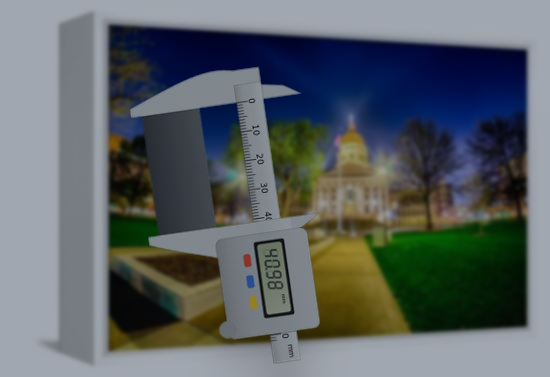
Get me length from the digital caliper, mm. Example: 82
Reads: 40.98
